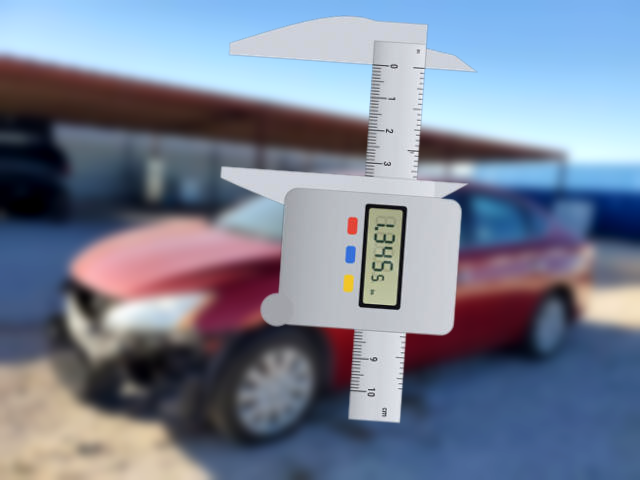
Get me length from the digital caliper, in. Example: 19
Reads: 1.3455
